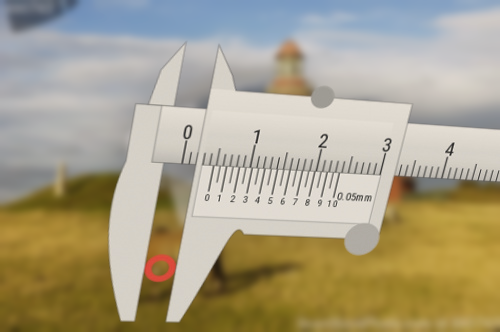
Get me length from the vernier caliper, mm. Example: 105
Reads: 4.6
